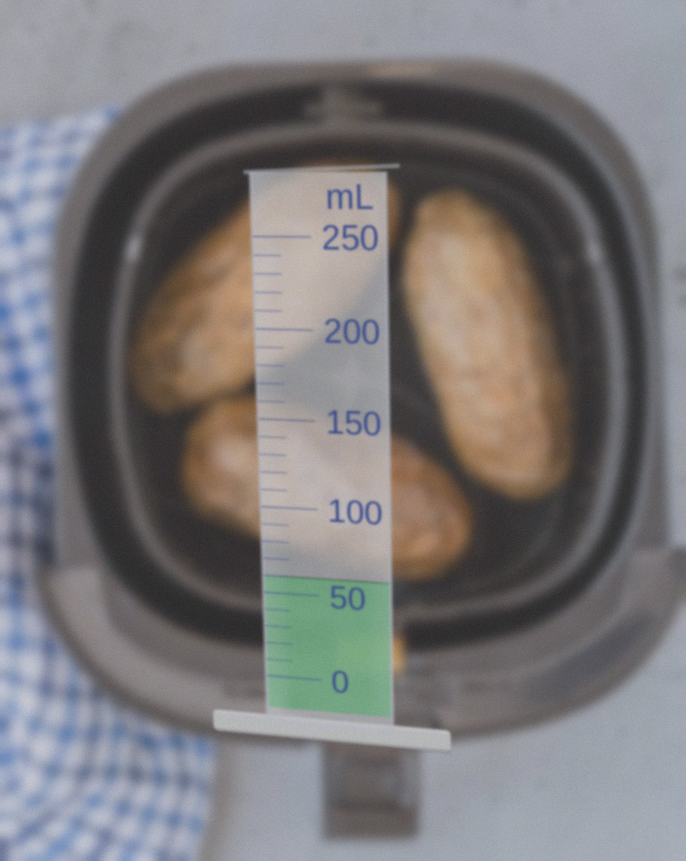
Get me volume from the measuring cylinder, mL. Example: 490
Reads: 60
